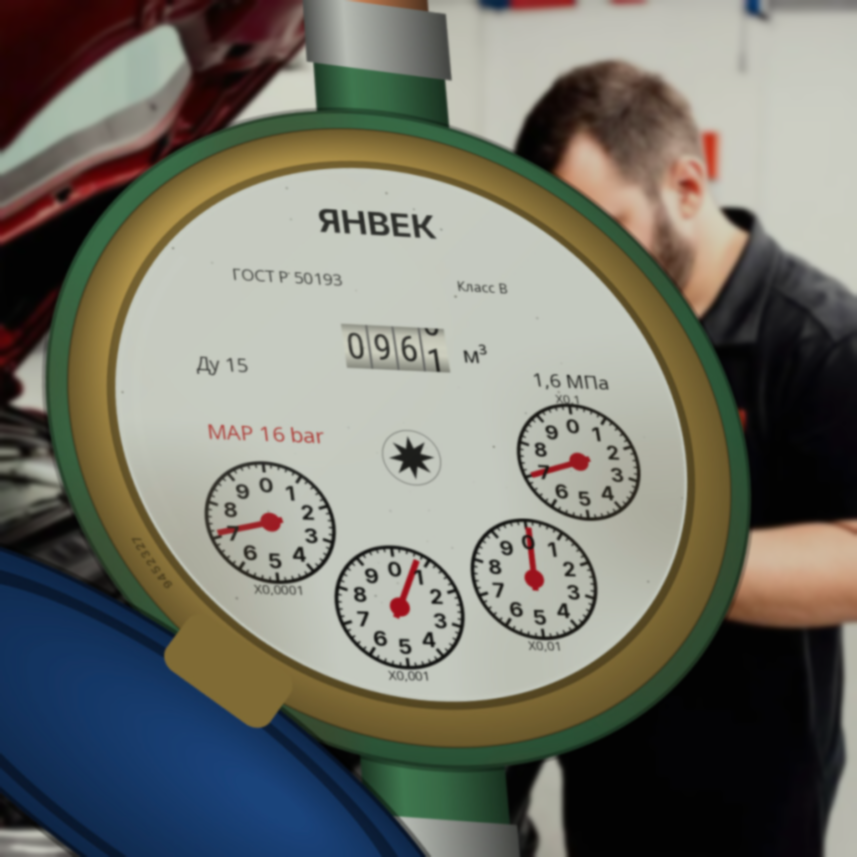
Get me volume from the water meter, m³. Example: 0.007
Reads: 960.7007
